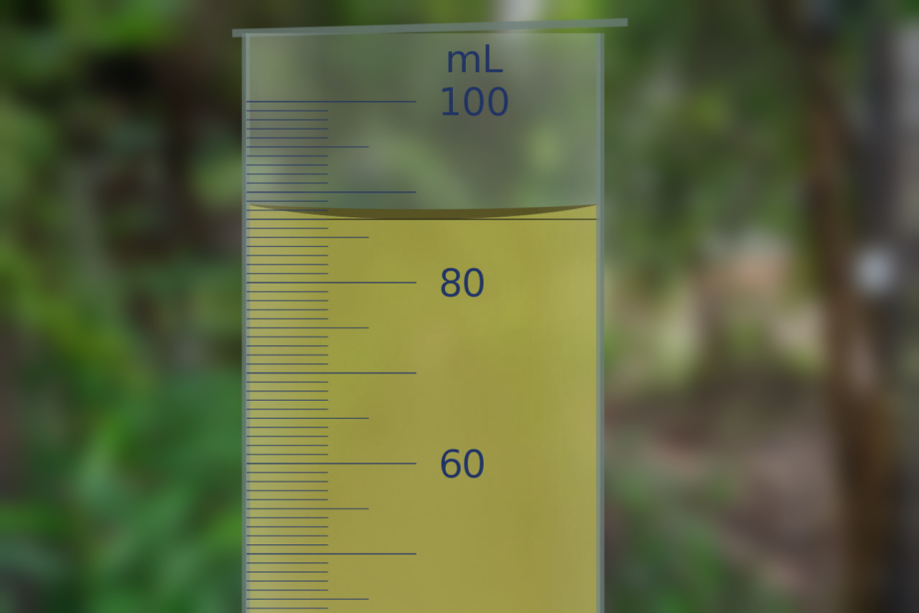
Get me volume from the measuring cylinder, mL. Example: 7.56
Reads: 87
